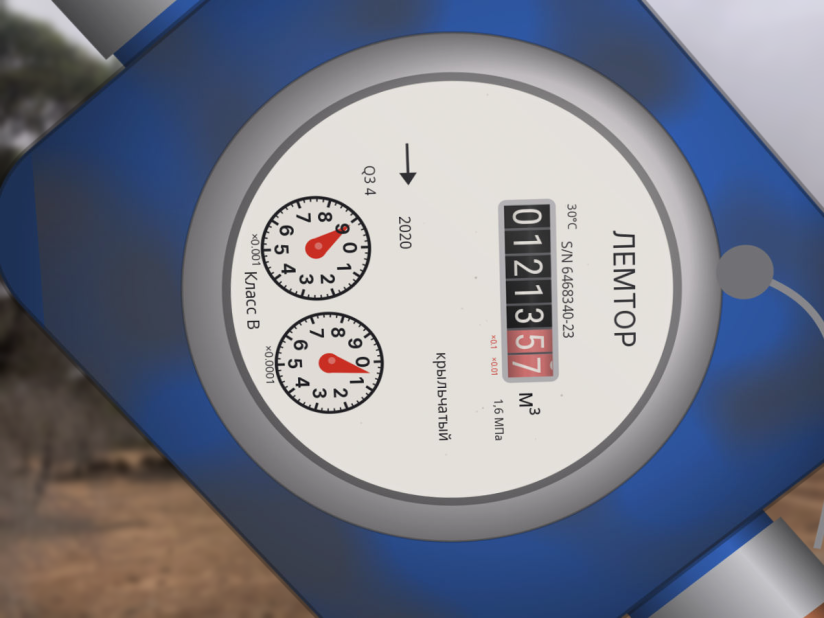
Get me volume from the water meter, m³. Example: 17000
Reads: 1213.5690
